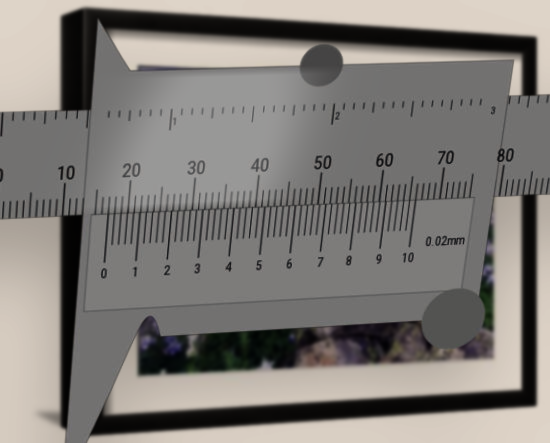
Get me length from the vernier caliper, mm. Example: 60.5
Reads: 17.0
